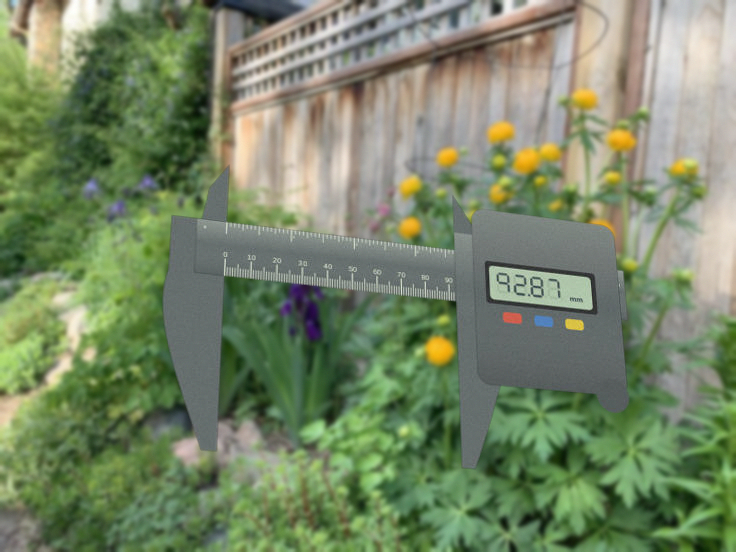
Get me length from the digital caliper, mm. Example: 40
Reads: 92.87
